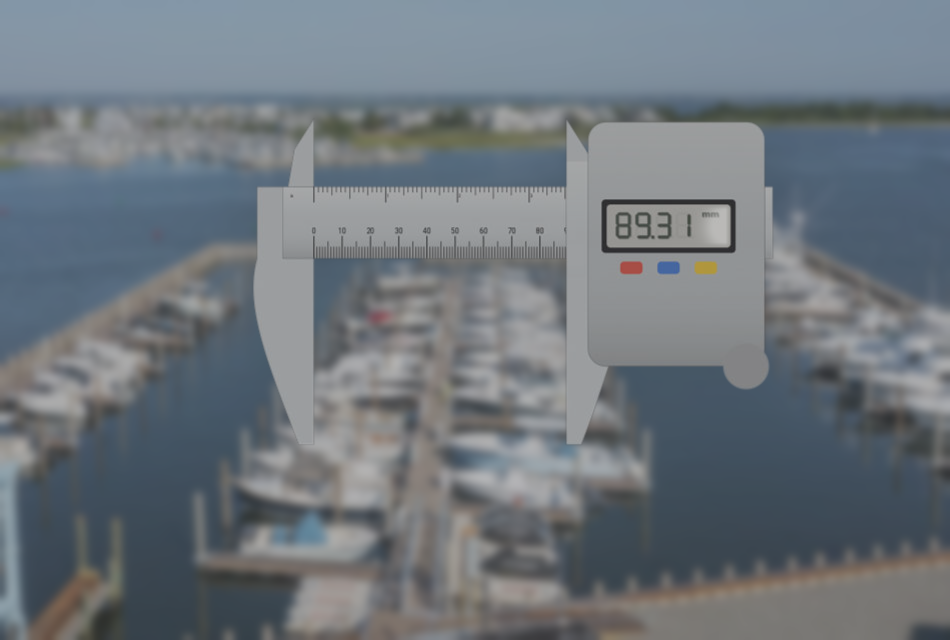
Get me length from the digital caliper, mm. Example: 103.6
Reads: 89.31
